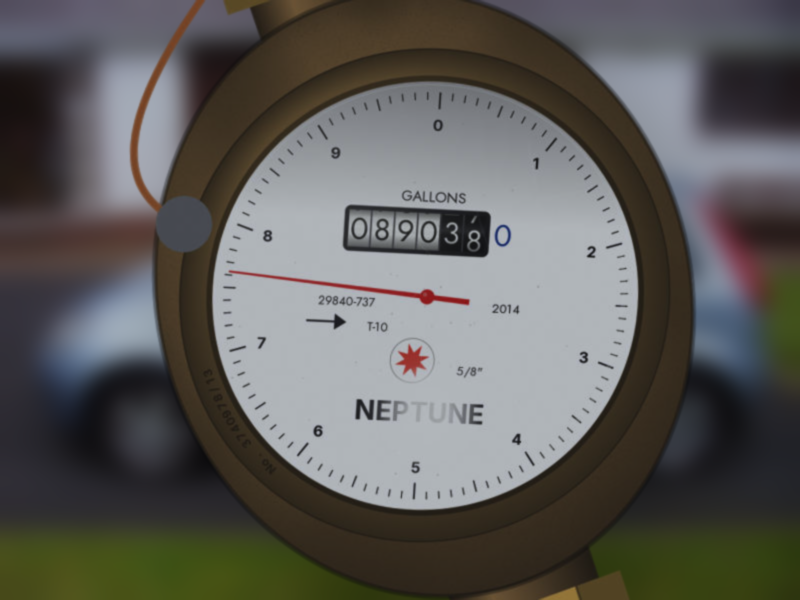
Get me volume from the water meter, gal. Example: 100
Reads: 890377.6
